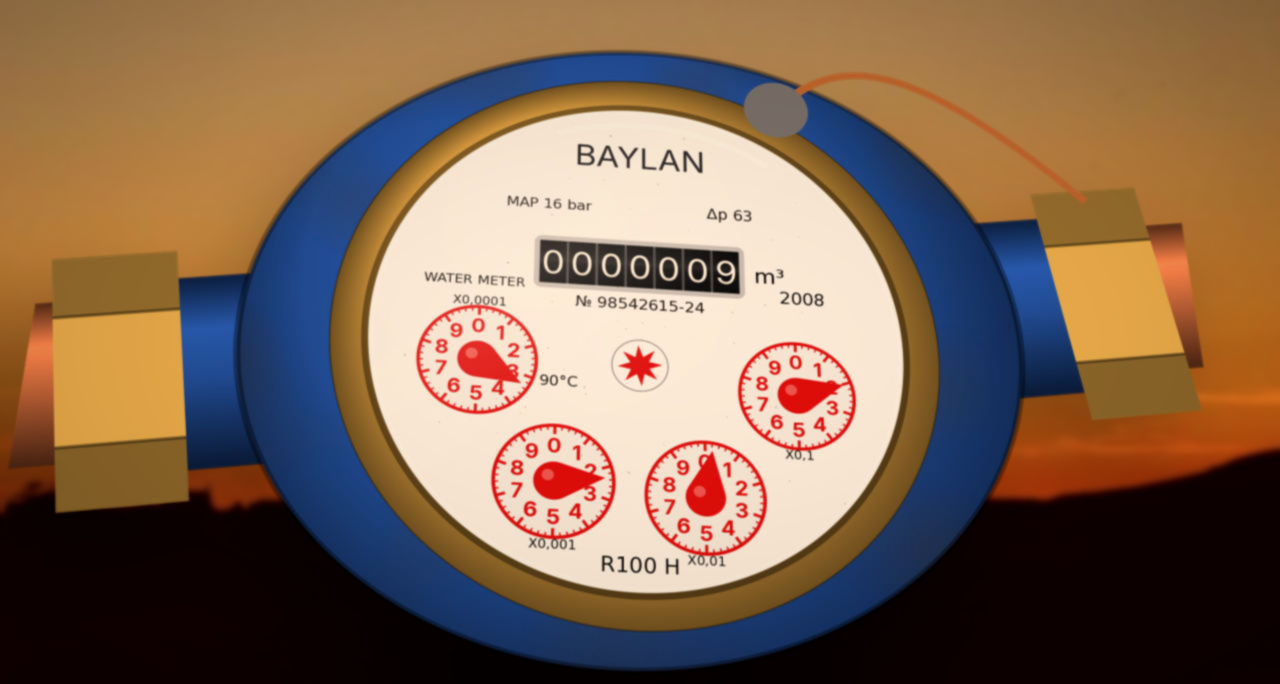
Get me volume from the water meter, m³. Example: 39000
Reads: 9.2023
